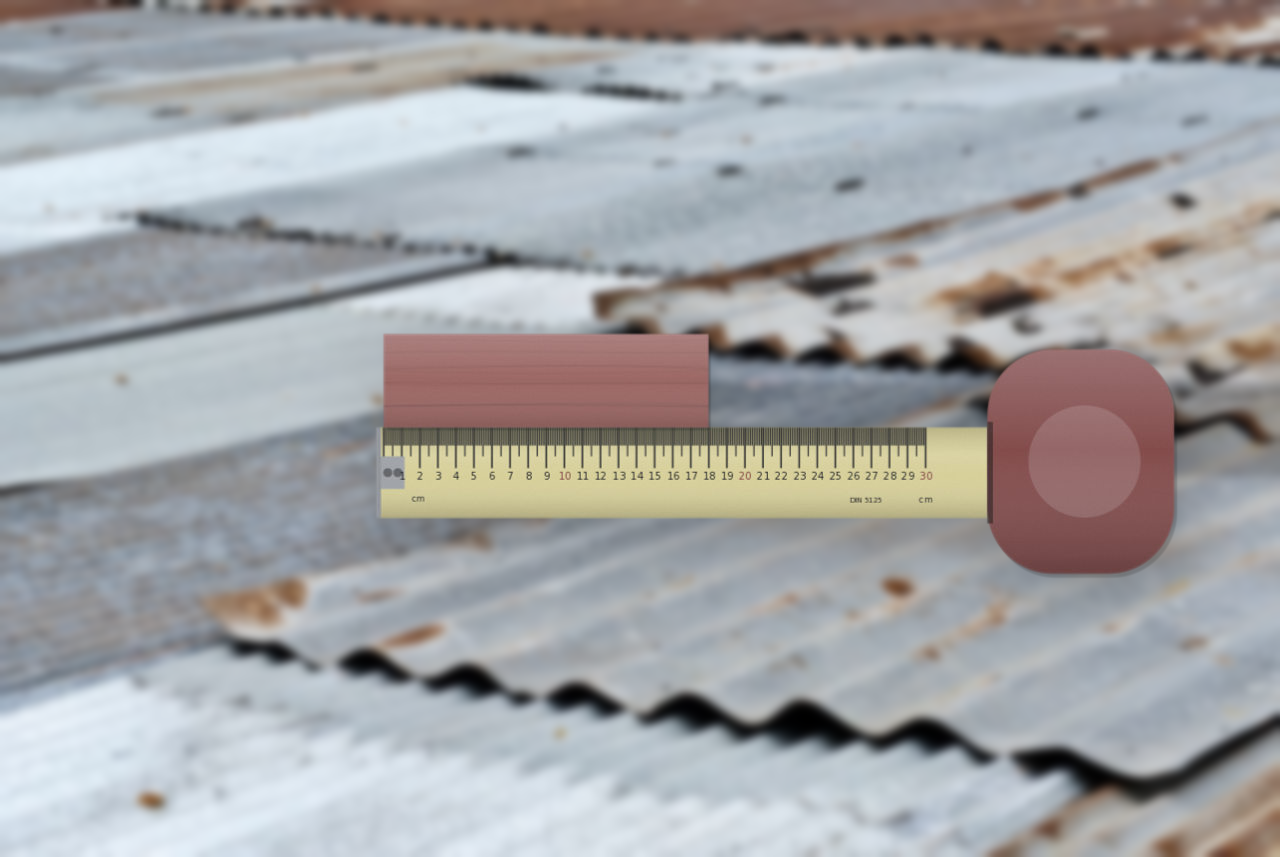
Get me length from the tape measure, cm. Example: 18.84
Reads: 18
